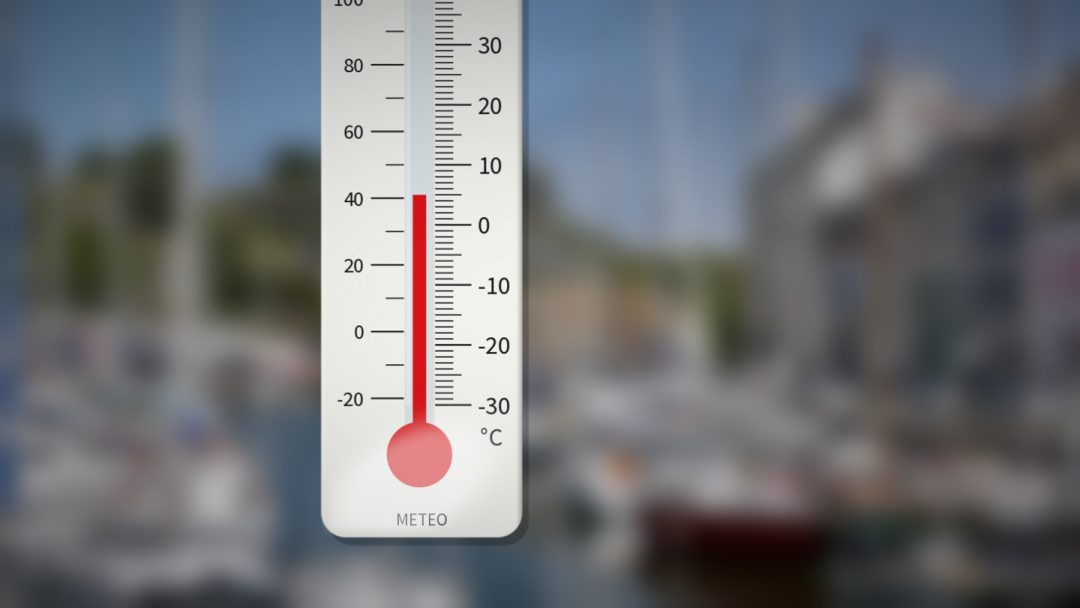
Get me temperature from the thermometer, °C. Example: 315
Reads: 5
